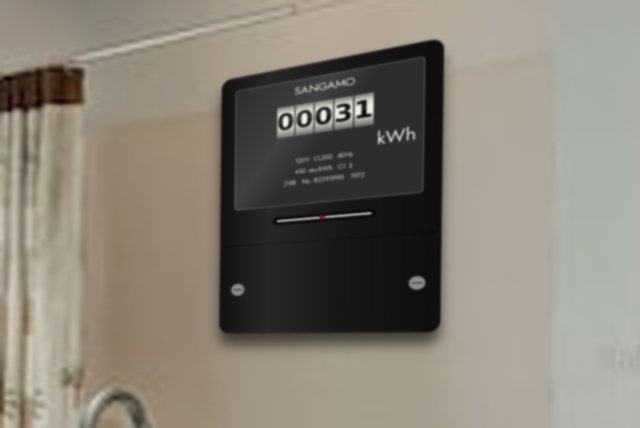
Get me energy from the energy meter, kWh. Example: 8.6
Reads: 31
